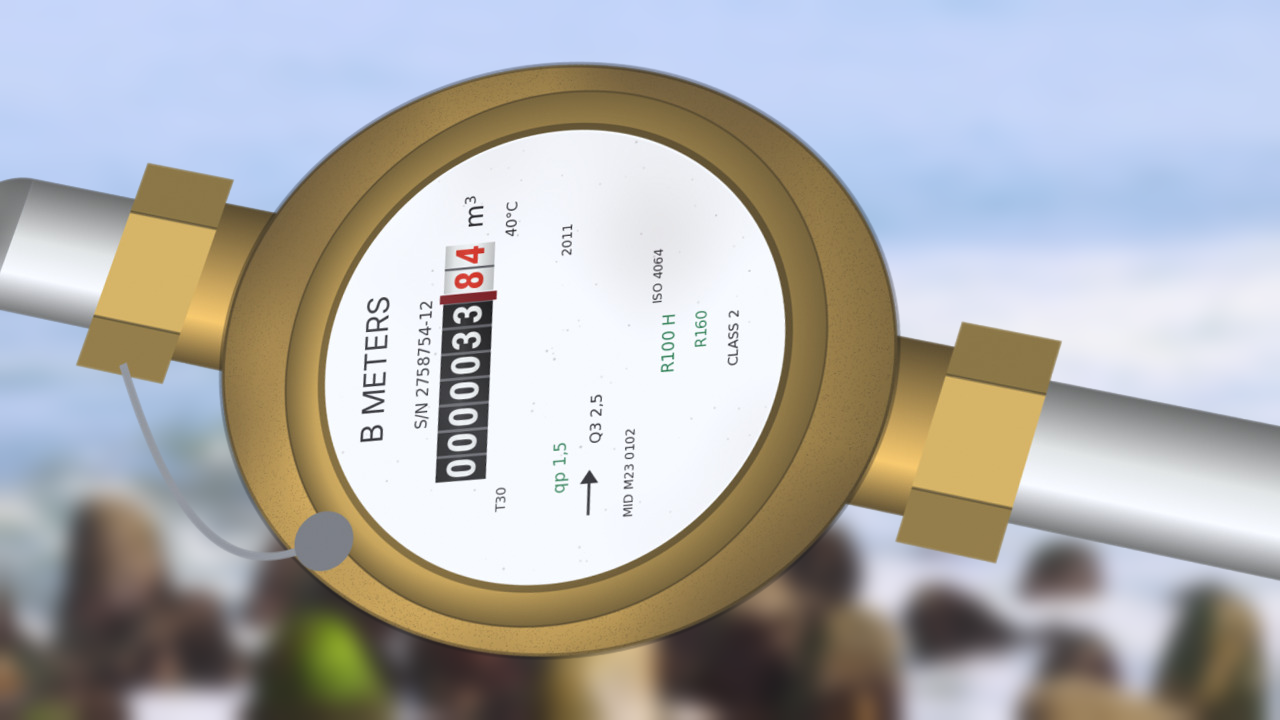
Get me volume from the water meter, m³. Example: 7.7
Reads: 33.84
